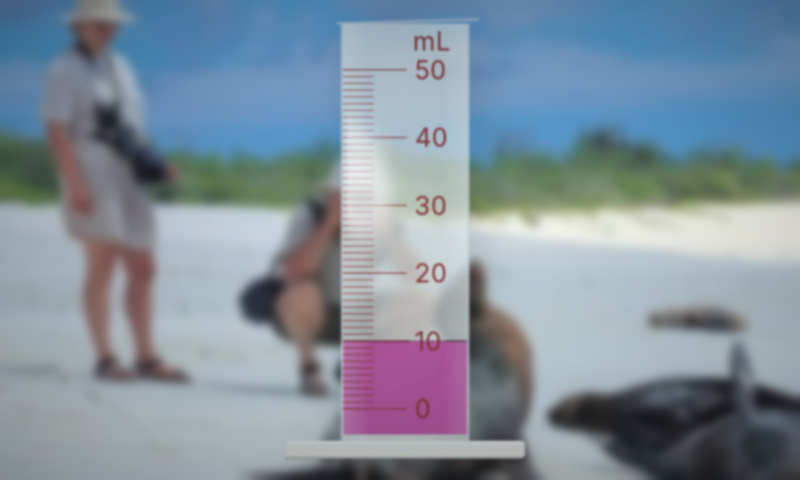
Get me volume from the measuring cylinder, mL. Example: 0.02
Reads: 10
